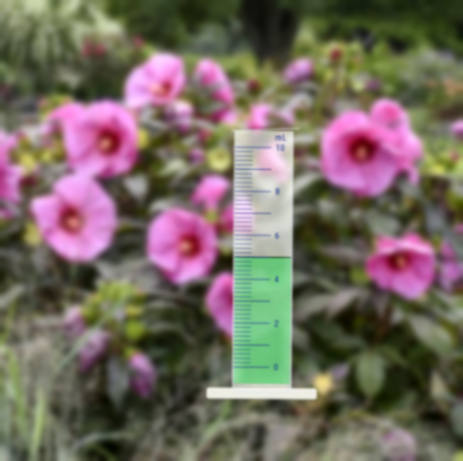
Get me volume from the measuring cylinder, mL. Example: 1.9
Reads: 5
